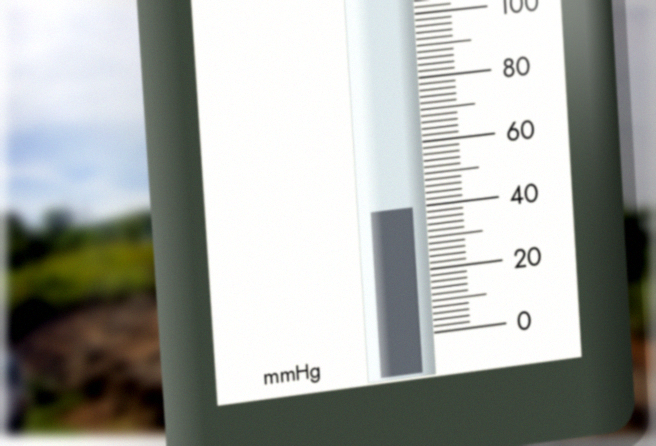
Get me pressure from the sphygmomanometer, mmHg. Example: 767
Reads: 40
